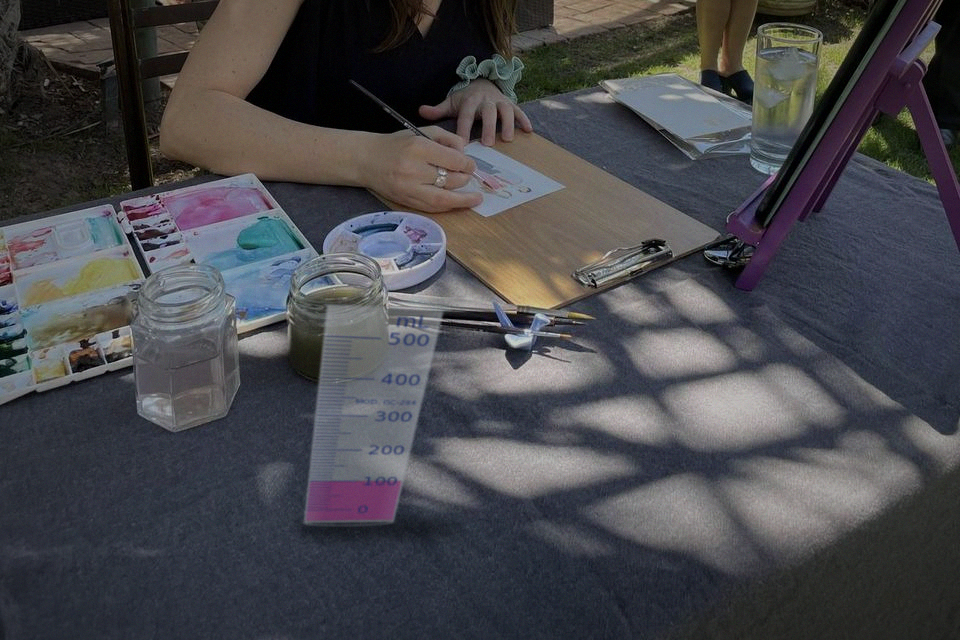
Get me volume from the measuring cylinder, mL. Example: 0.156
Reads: 100
